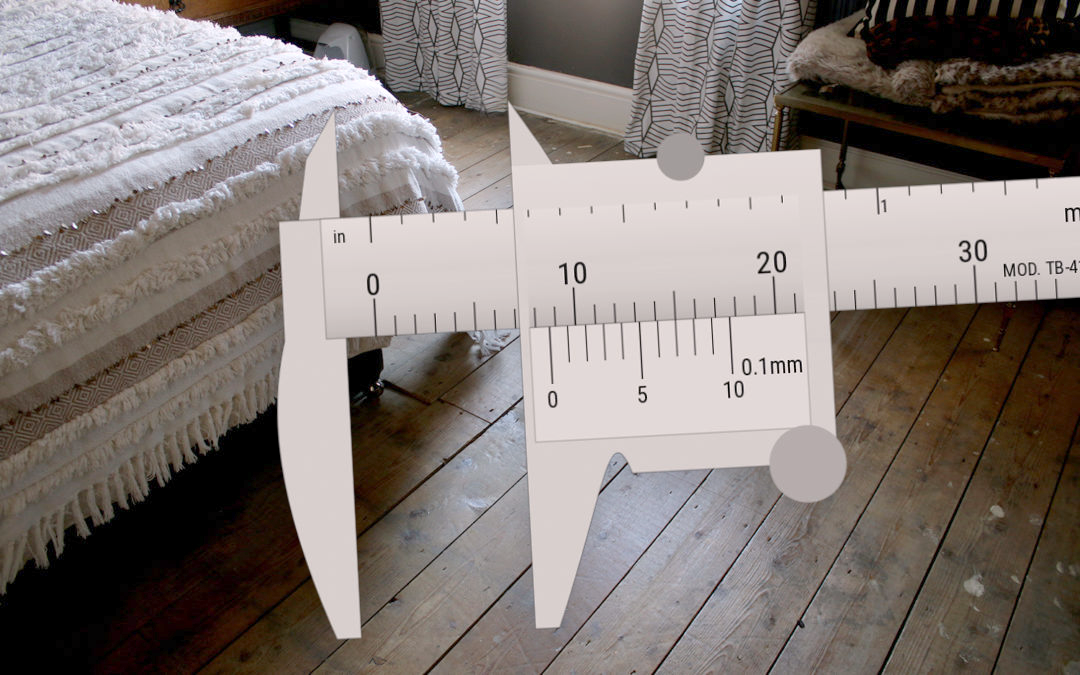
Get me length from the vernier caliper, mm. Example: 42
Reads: 8.7
